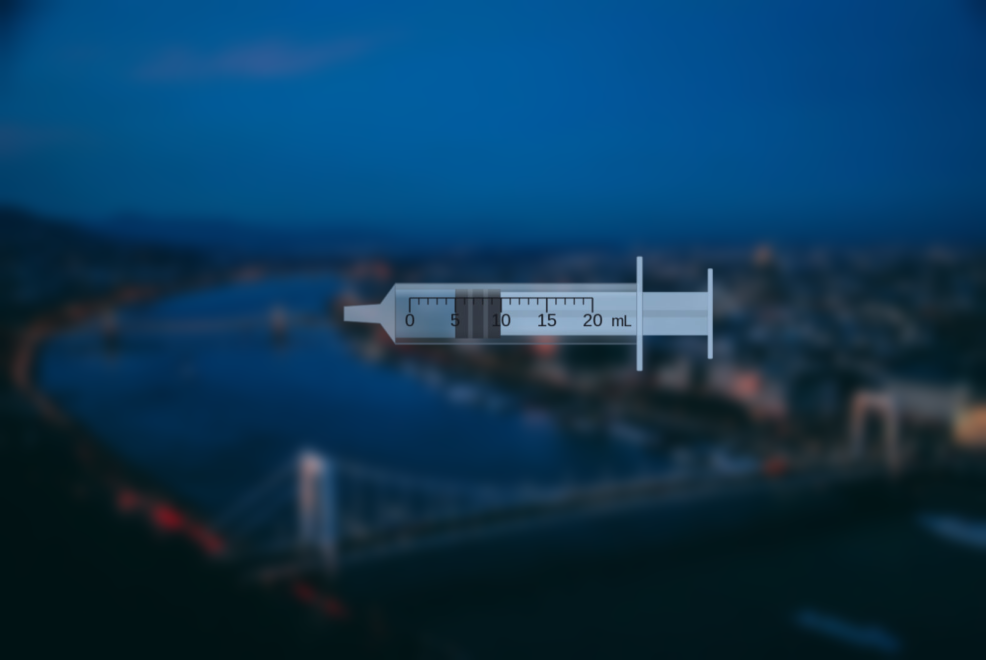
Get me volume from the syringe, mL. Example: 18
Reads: 5
